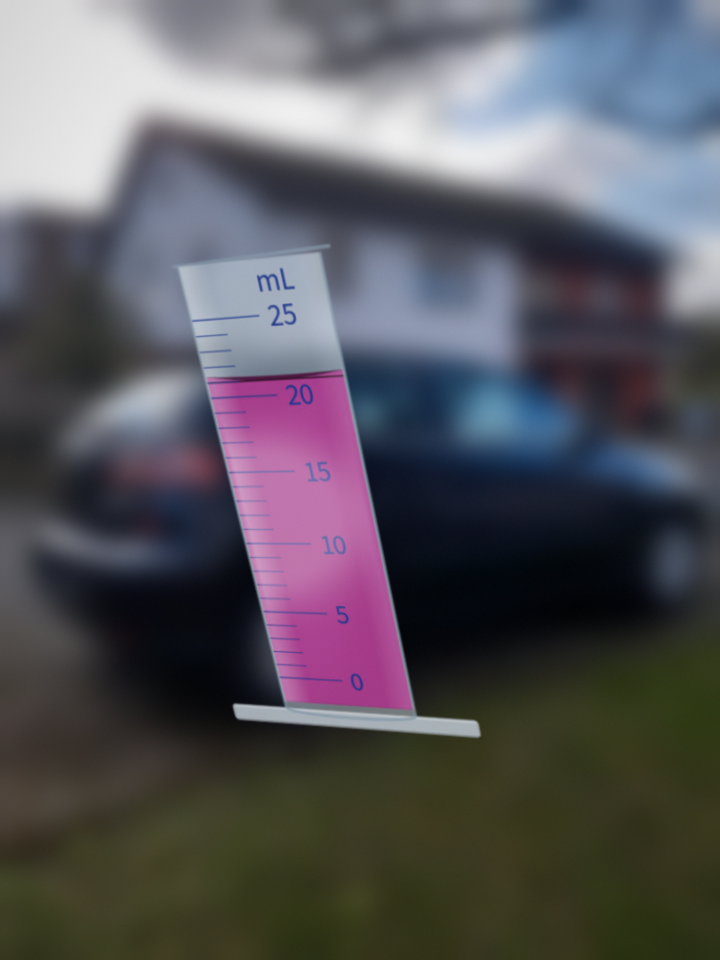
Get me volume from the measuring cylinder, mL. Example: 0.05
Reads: 21
